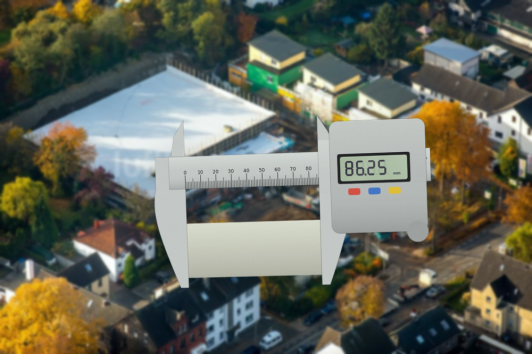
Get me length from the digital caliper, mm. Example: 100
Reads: 86.25
